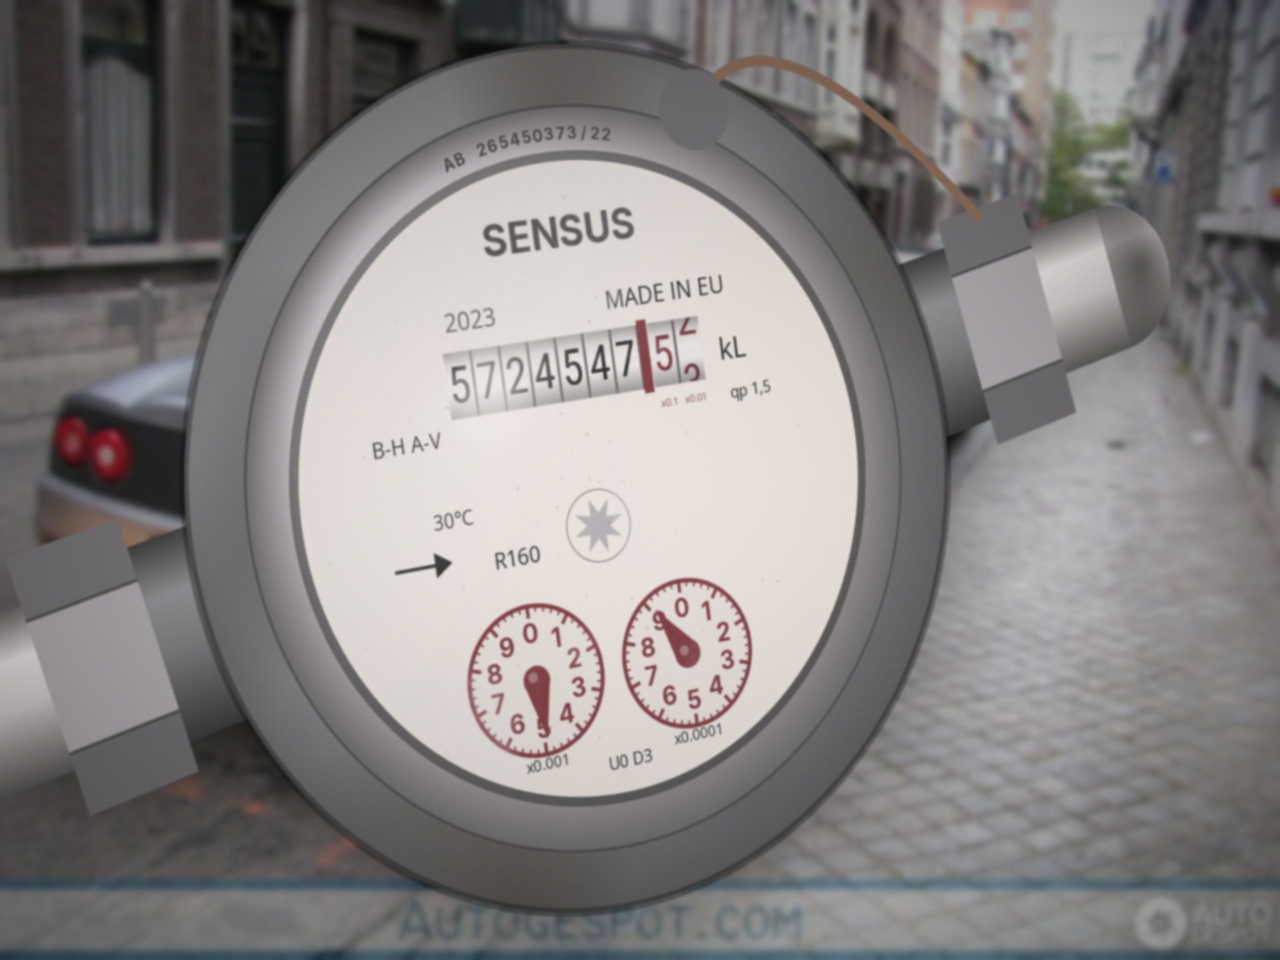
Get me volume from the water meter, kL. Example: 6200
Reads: 5724547.5249
